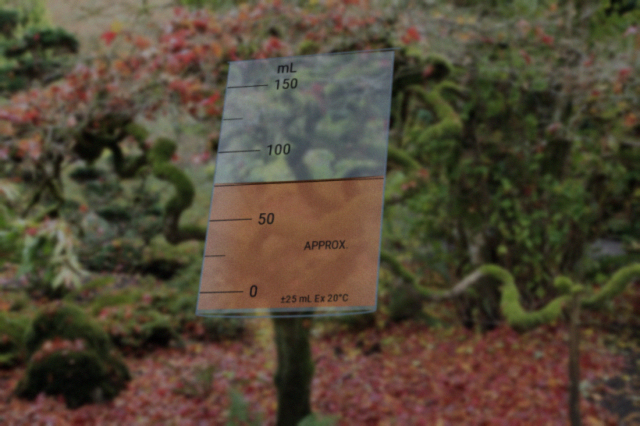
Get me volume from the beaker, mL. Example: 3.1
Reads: 75
